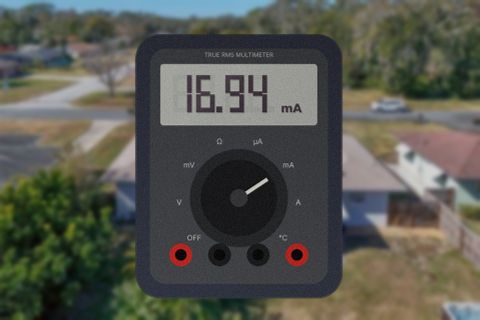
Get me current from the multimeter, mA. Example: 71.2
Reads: 16.94
